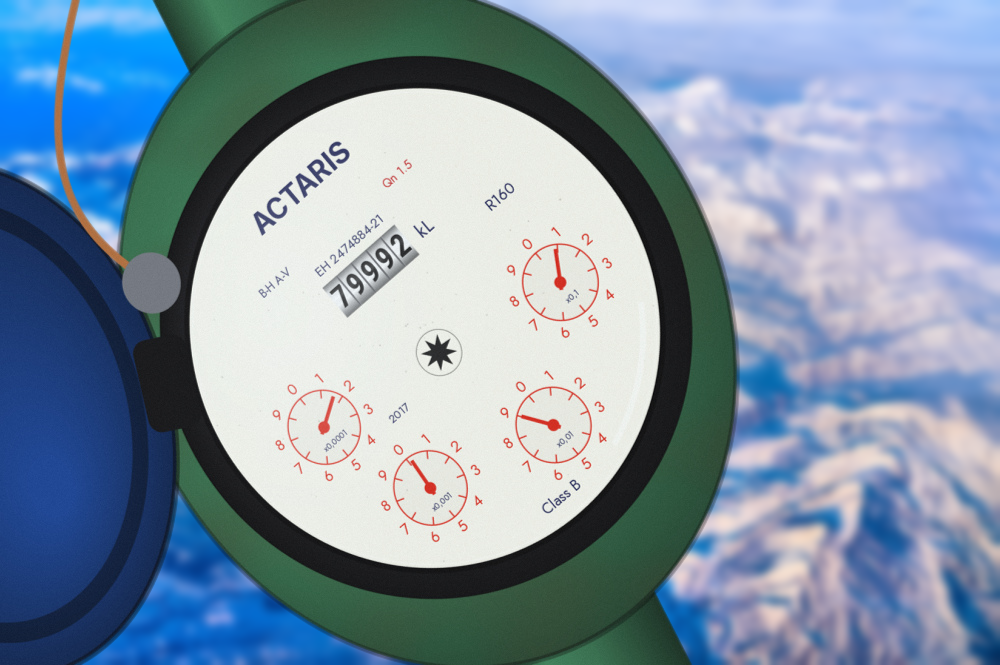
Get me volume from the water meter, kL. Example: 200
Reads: 79992.0901
